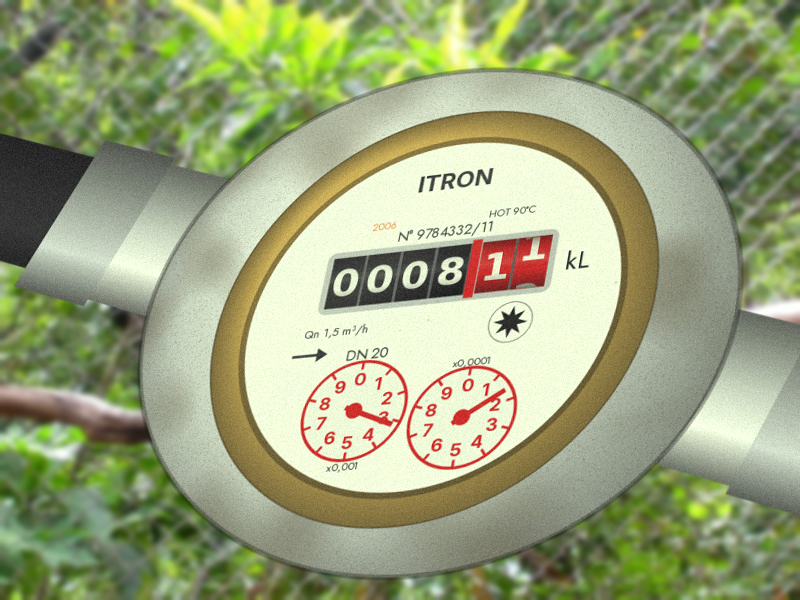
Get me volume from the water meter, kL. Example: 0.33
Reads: 8.1131
